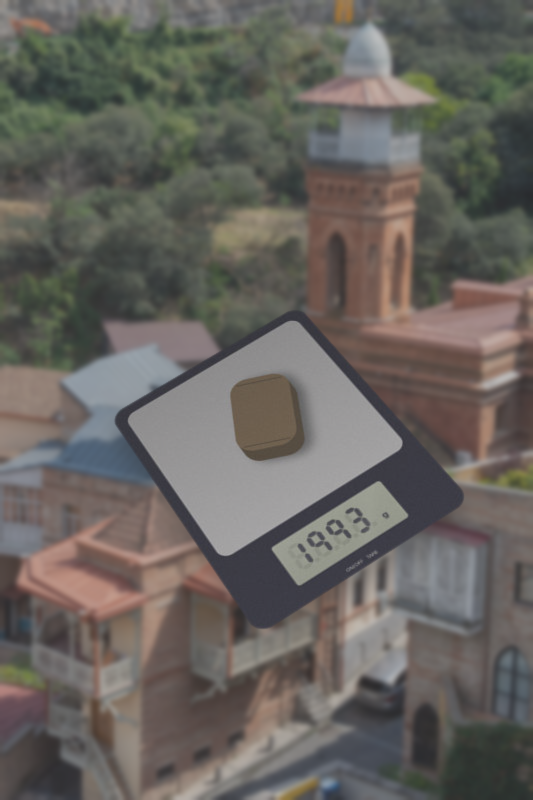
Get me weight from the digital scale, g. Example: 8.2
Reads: 1993
